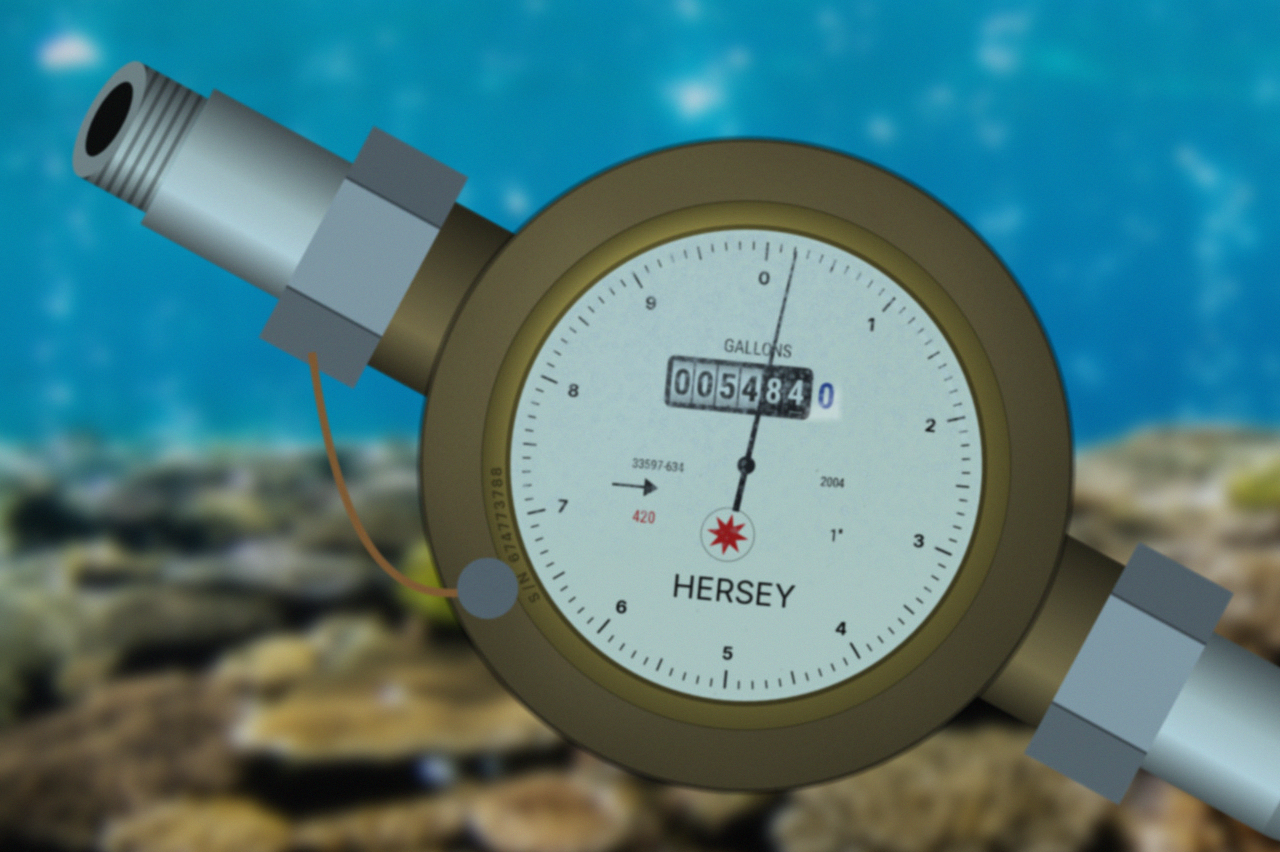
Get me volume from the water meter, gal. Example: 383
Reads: 54840.2
